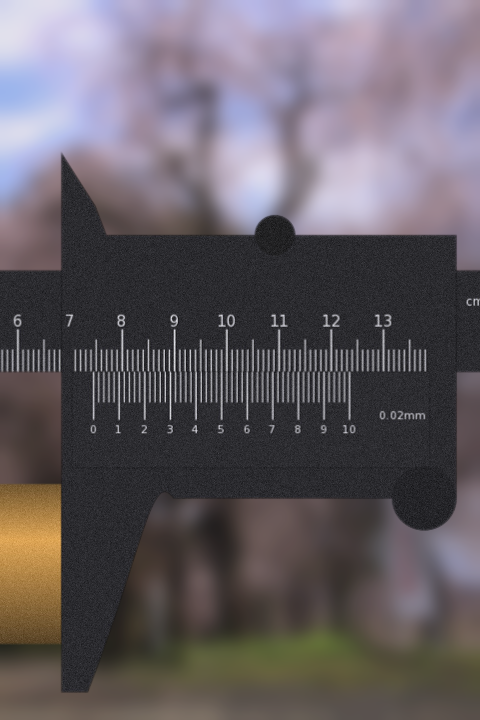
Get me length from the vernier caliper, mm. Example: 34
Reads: 74.5
